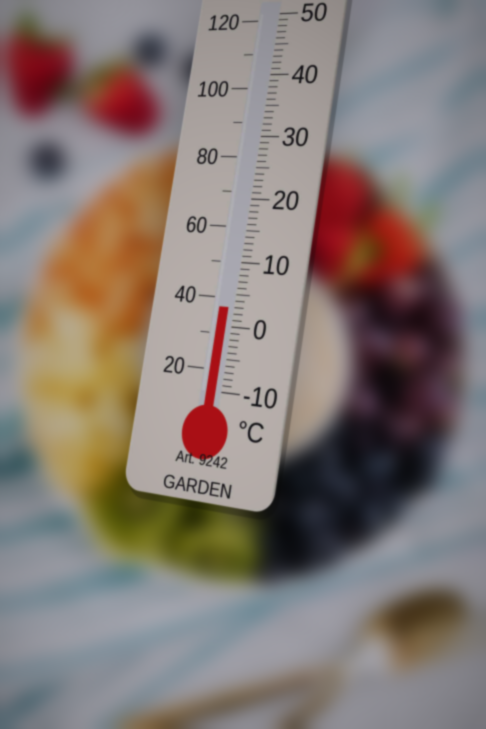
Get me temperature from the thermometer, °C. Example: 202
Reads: 3
